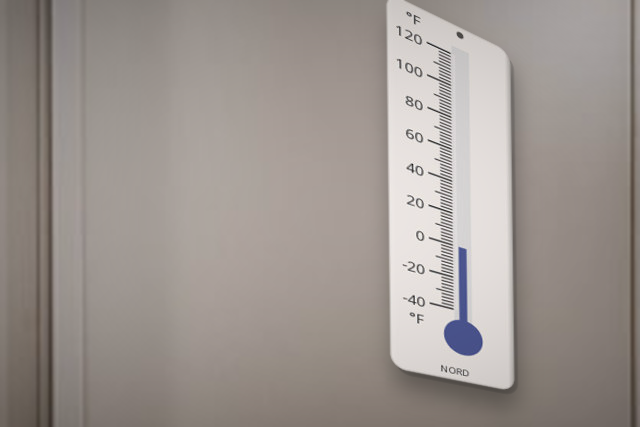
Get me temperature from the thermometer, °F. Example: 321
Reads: 0
